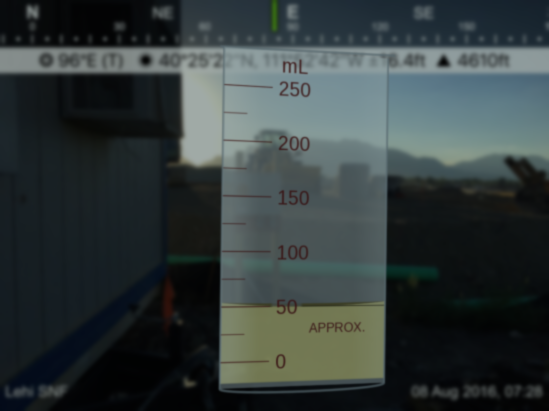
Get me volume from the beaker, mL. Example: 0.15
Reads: 50
